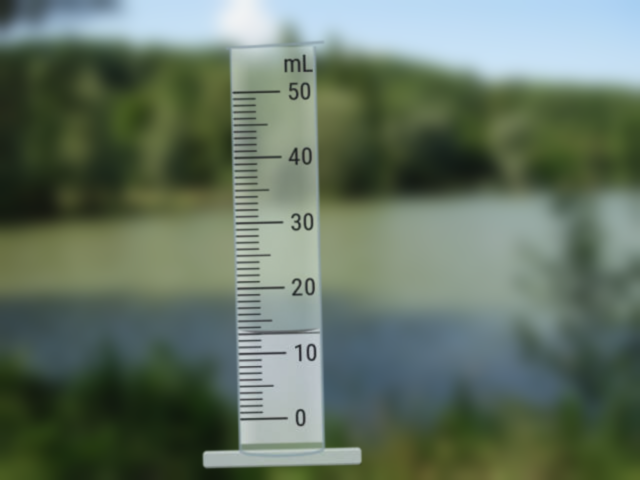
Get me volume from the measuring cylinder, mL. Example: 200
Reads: 13
